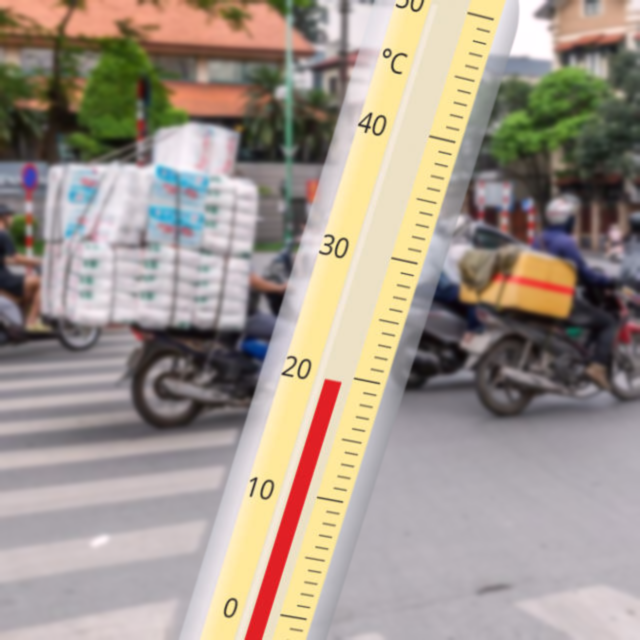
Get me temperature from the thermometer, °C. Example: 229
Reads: 19.5
